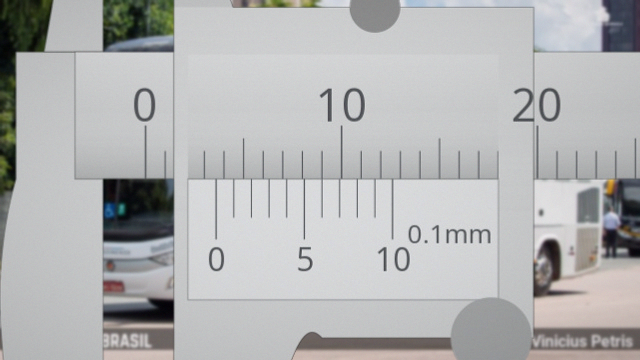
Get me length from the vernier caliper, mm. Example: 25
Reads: 3.6
